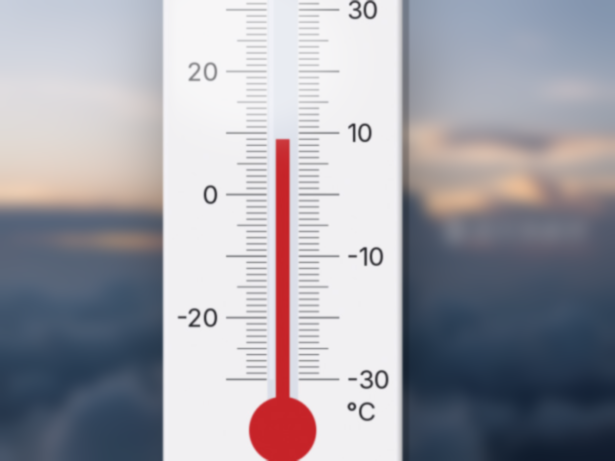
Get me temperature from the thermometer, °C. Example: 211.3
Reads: 9
